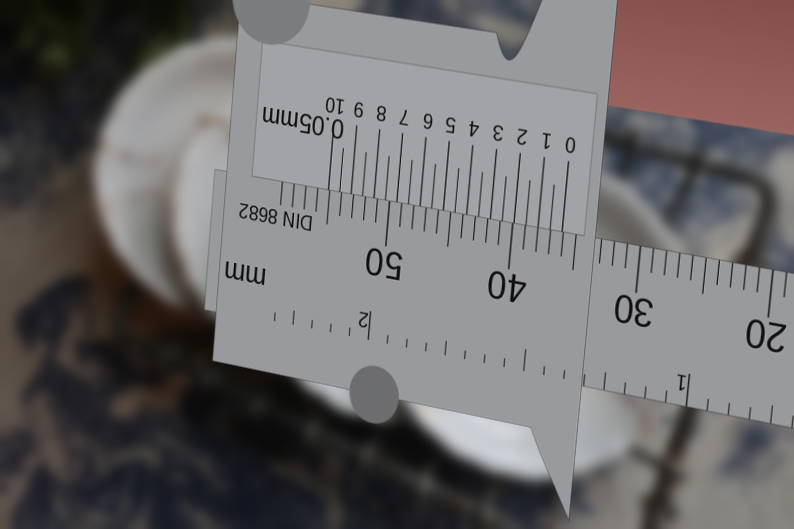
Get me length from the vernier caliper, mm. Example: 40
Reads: 36.1
